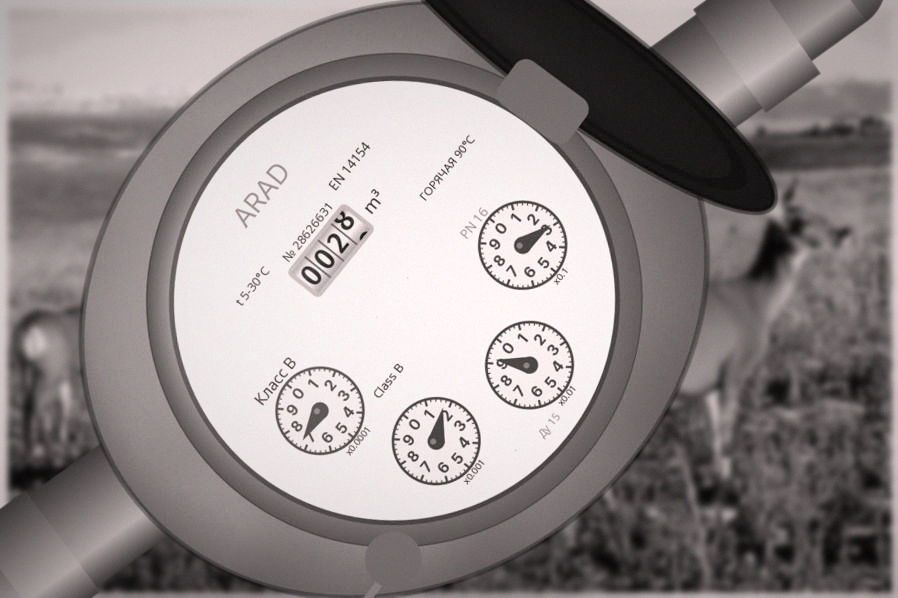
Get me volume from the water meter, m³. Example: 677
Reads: 28.2917
